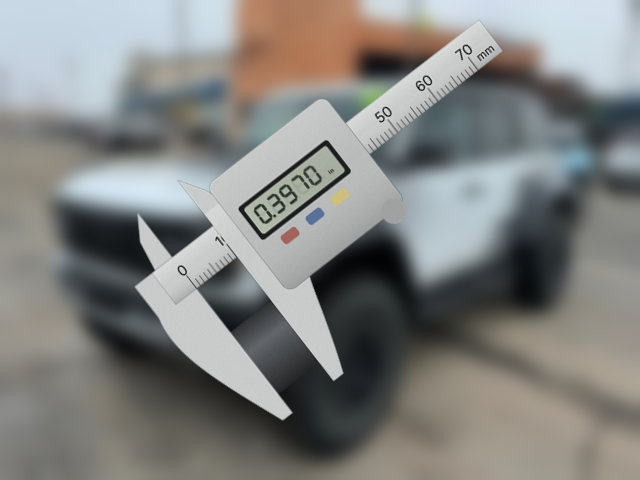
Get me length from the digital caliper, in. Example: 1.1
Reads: 0.3970
